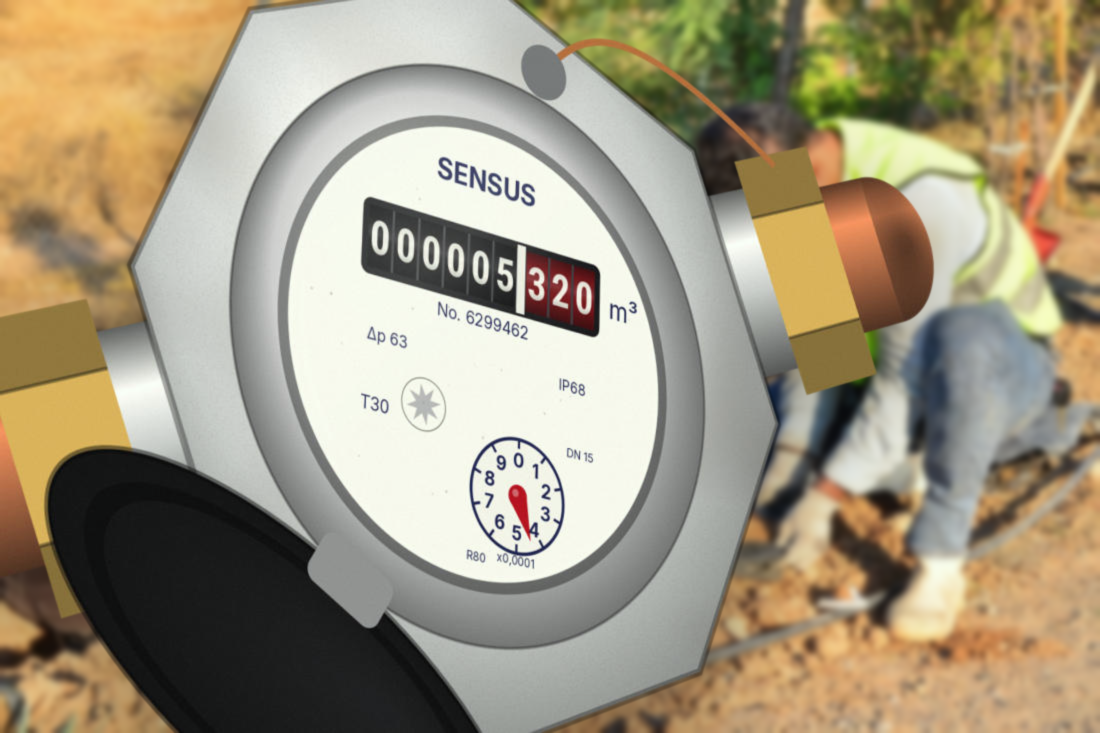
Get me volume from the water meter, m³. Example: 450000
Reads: 5.3204
